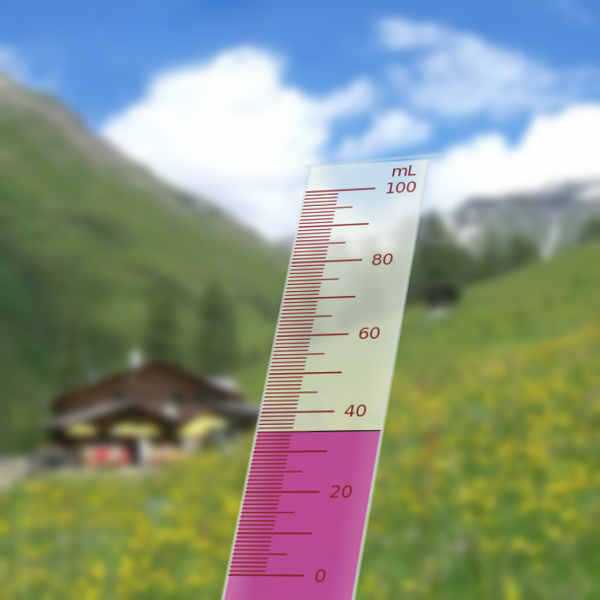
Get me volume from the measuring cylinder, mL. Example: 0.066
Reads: 35
